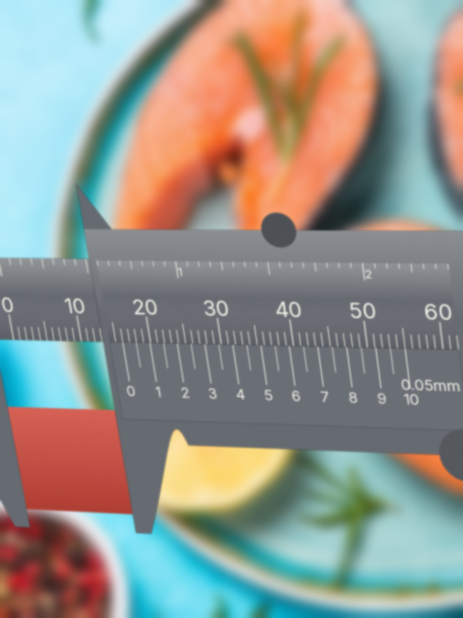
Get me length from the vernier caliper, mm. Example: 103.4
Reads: 16.0
